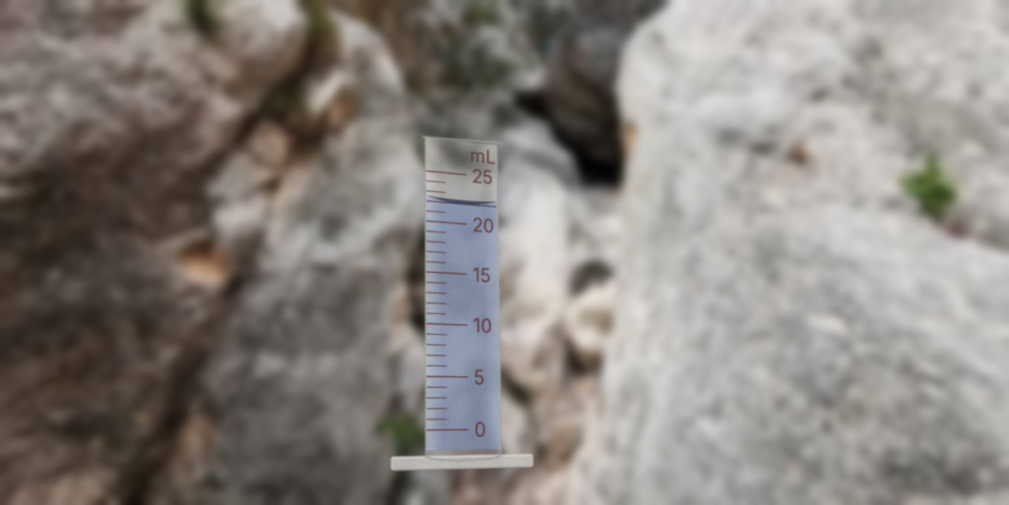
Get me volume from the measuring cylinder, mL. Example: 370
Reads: 22
